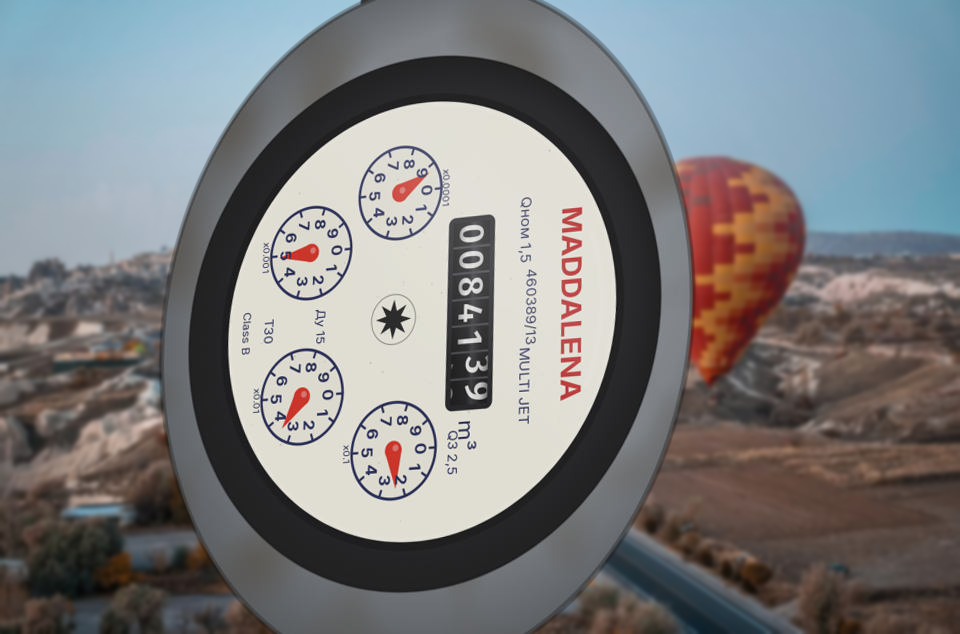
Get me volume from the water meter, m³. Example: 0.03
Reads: 84139.2349
